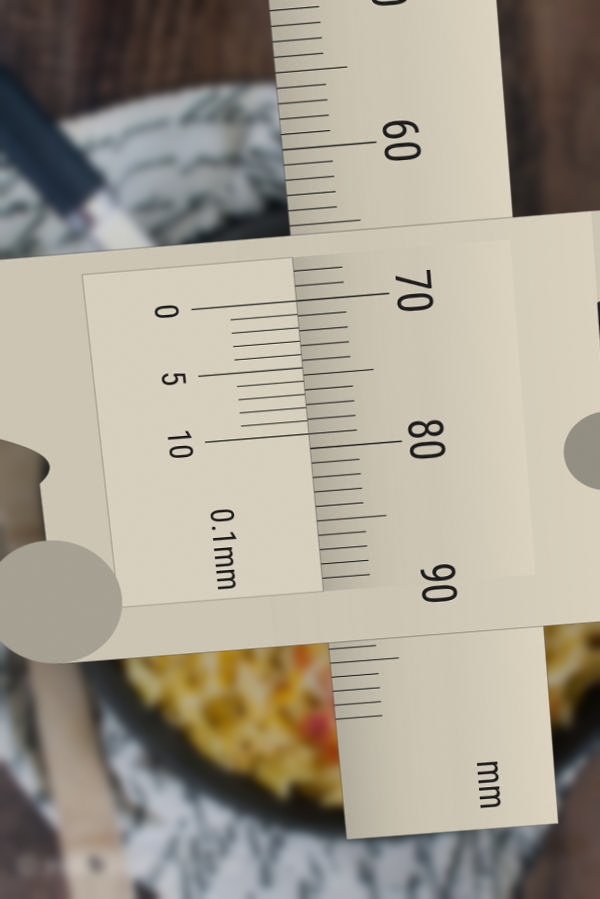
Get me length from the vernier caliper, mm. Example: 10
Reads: 70.0
